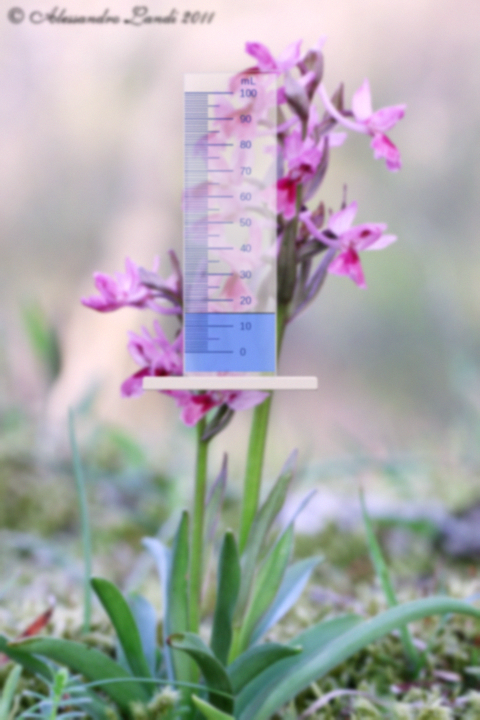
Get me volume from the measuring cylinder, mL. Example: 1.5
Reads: 15
